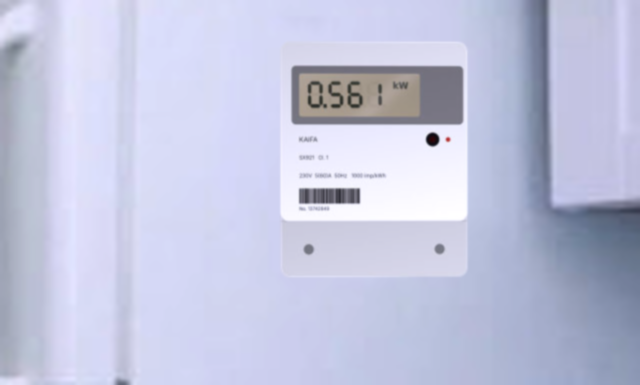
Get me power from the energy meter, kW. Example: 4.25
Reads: 0.561
